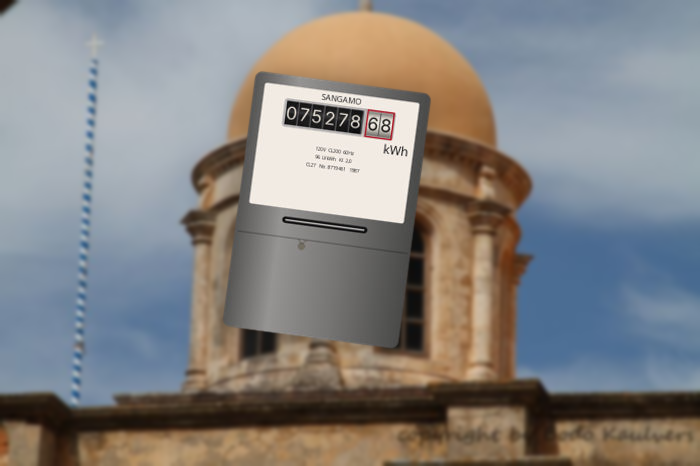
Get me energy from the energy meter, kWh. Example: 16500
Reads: 75278.68
